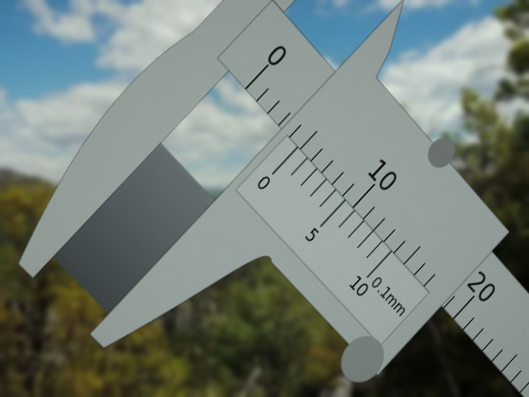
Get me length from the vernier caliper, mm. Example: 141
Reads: 4.8
